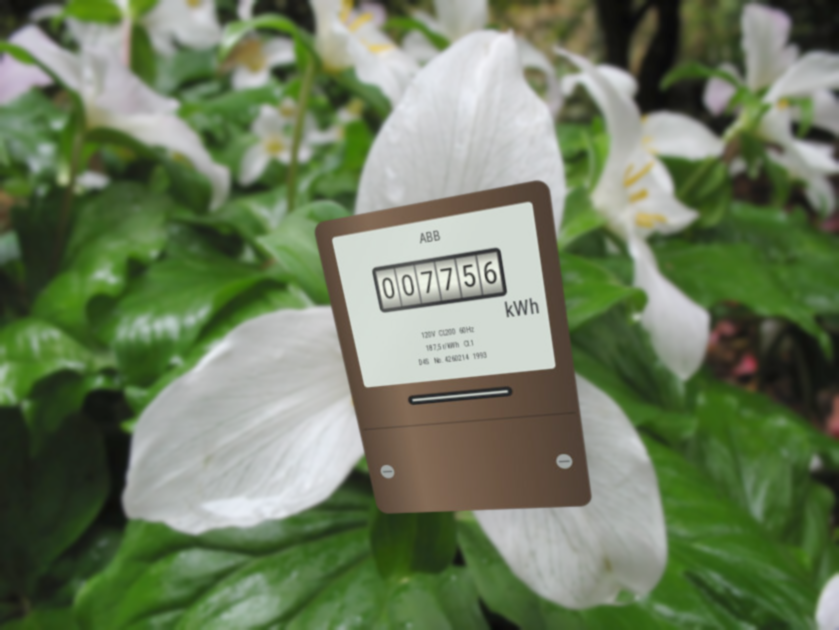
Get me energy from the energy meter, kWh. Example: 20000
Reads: 7756
